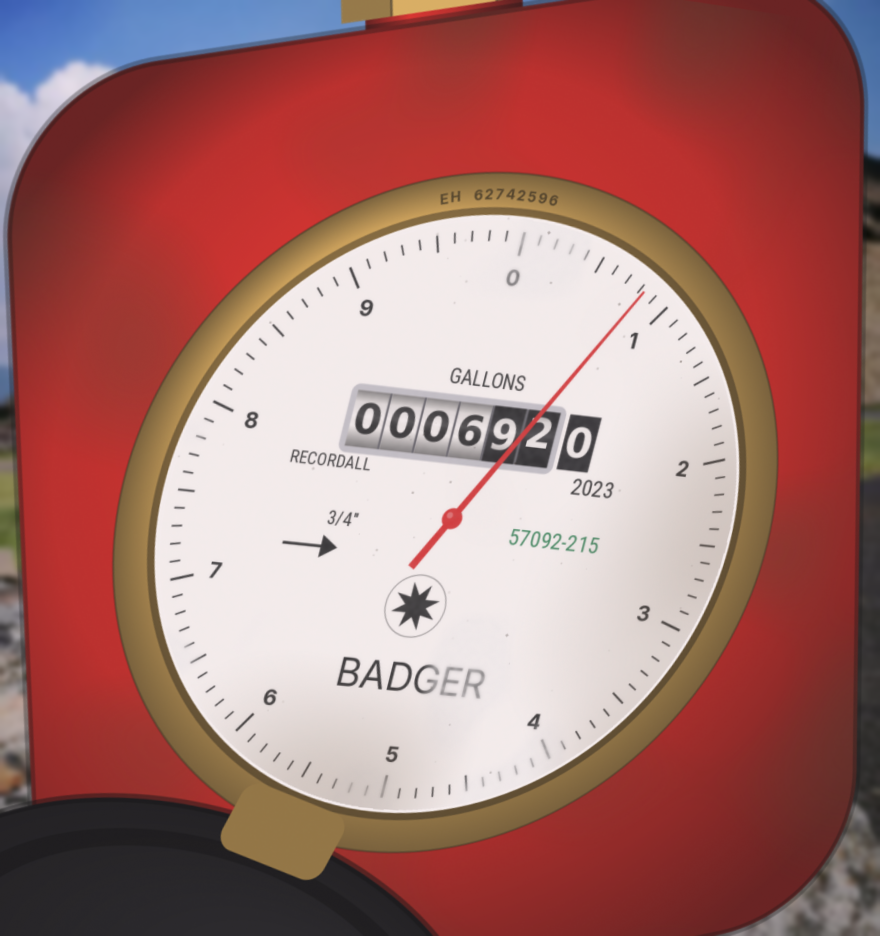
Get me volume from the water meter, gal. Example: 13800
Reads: 6920.8
